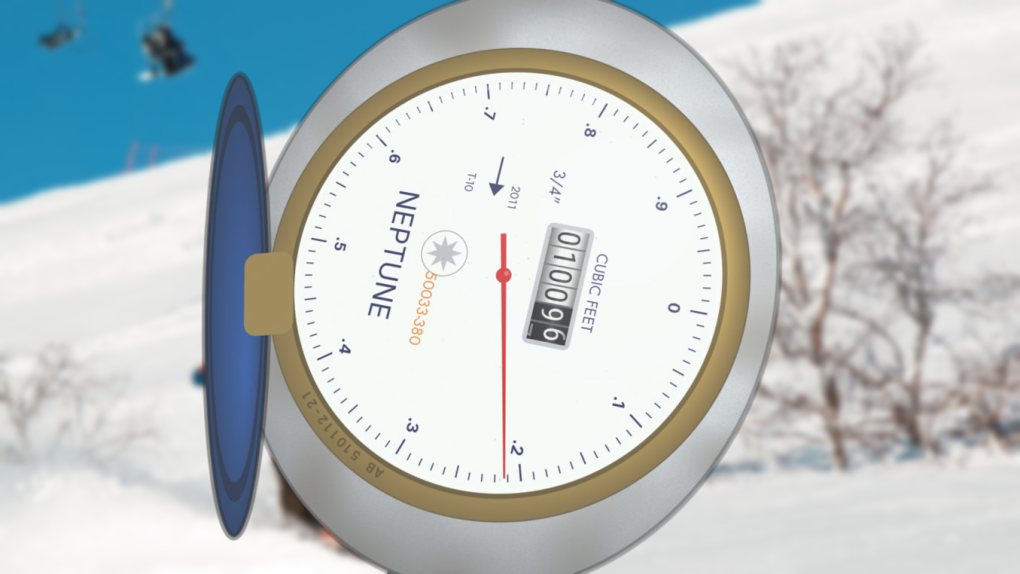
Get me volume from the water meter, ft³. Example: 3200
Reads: 10096.21
